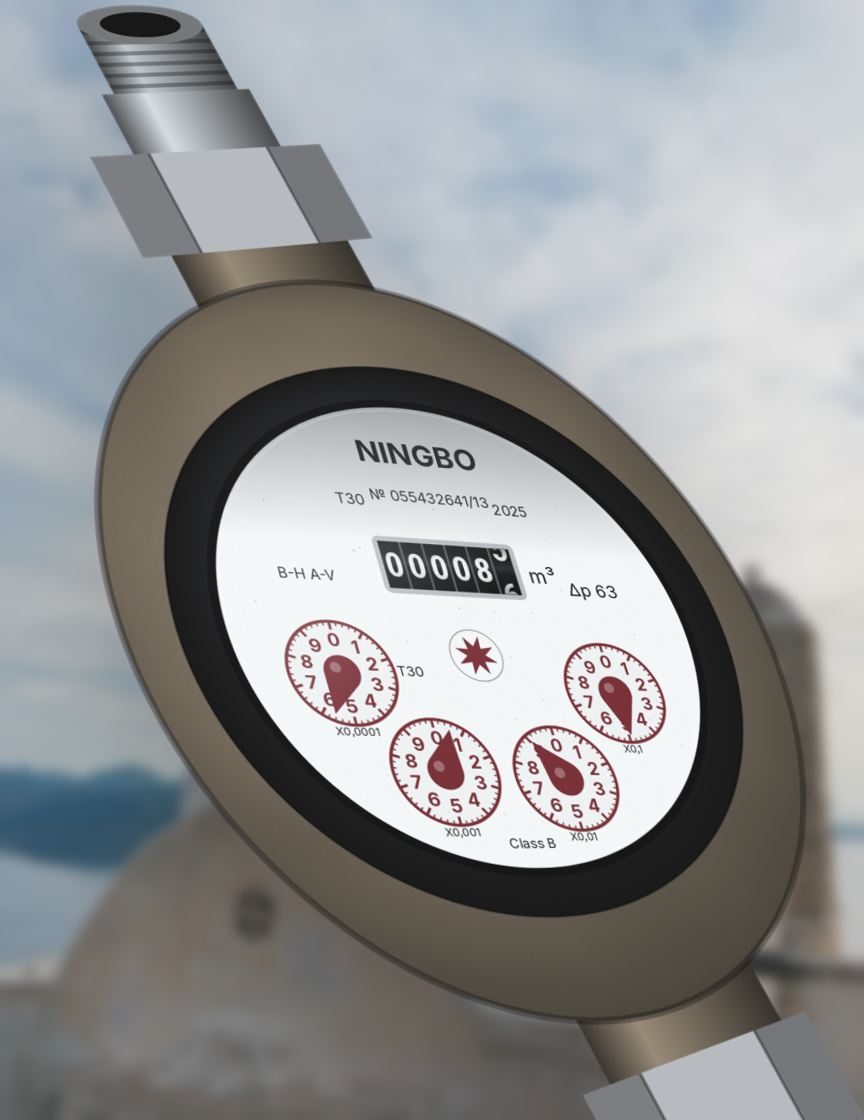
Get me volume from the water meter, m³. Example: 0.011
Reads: 85.4905
